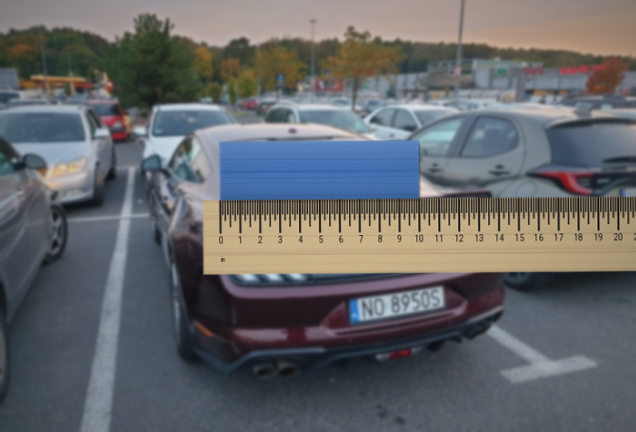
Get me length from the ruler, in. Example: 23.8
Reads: 10
